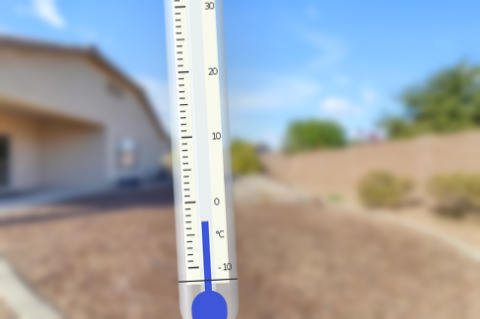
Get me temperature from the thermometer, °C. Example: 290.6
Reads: -3
